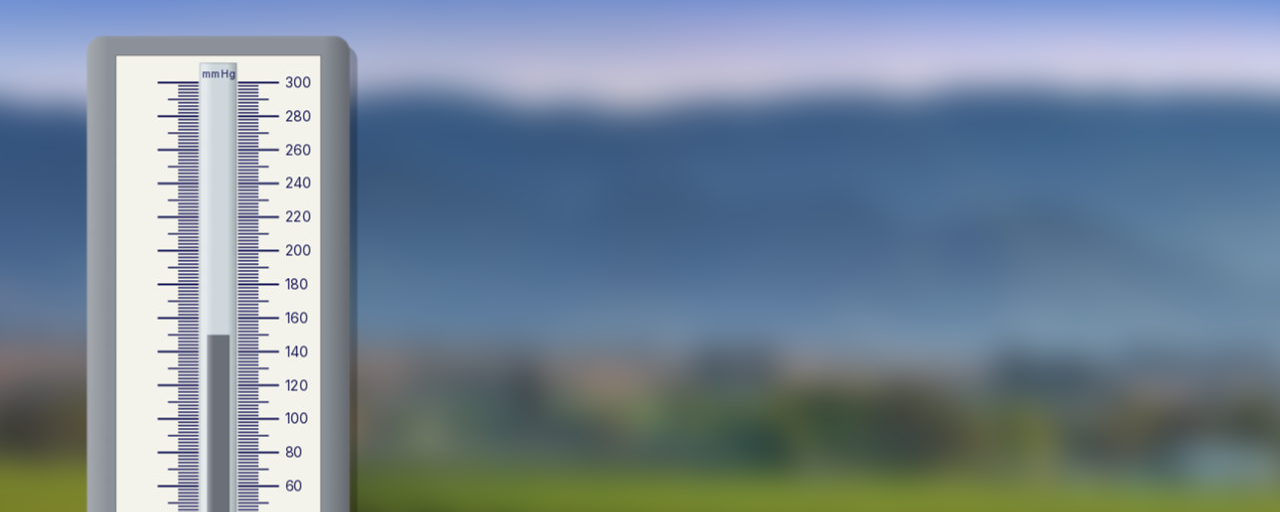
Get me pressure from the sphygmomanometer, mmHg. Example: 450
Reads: 150
